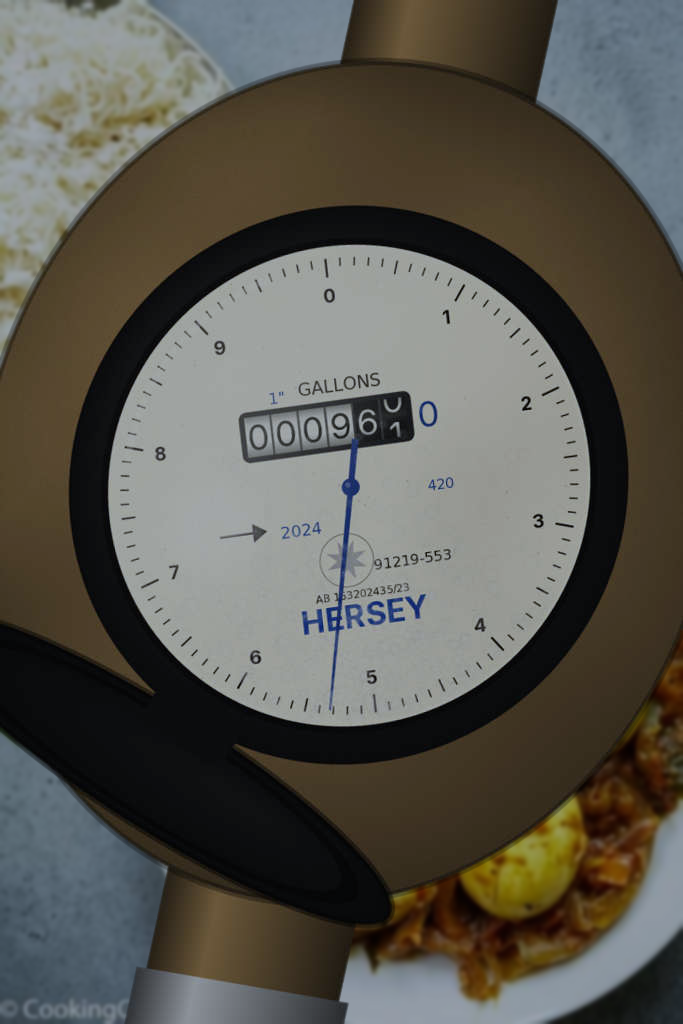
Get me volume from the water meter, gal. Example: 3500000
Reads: 9605.3
